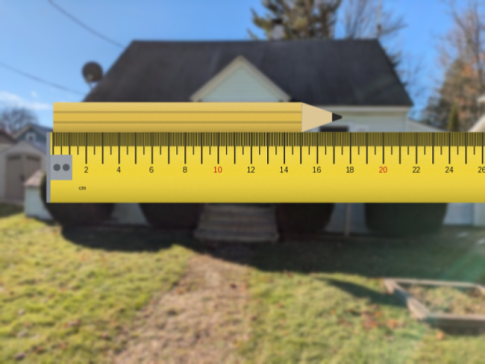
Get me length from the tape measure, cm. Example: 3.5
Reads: 17.5
